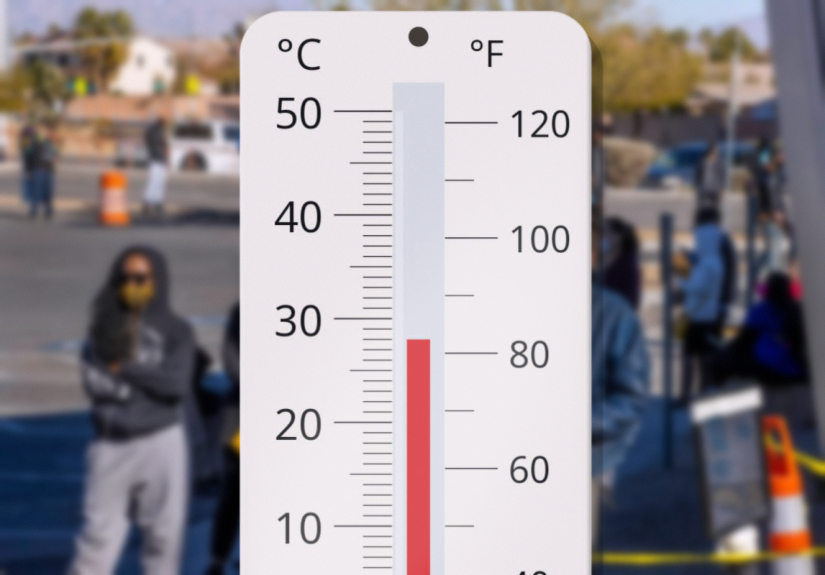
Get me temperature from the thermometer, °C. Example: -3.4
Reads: 28
